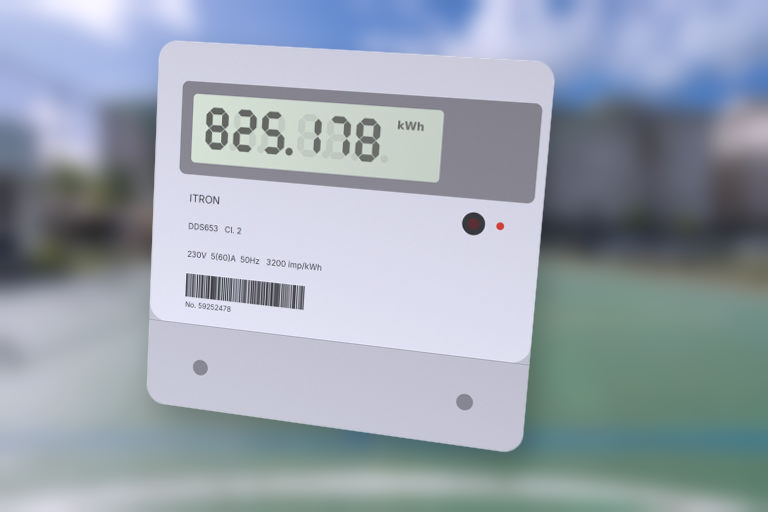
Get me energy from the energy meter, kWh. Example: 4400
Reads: 825.178
